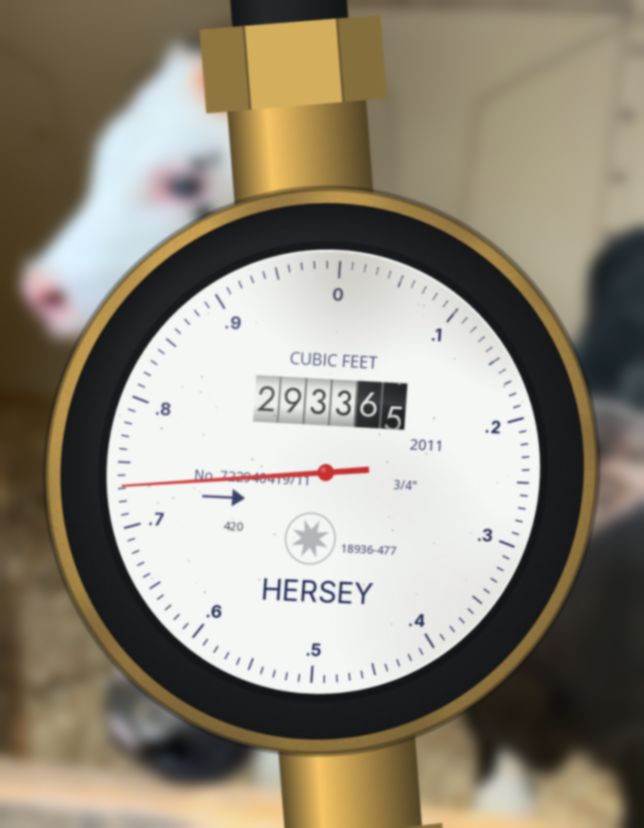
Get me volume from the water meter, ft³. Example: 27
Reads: 293364.73
